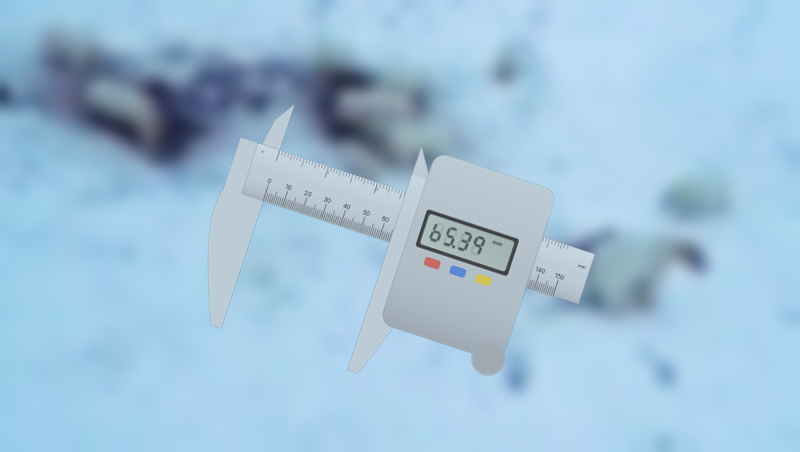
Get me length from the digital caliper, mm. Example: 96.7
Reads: 65.39
